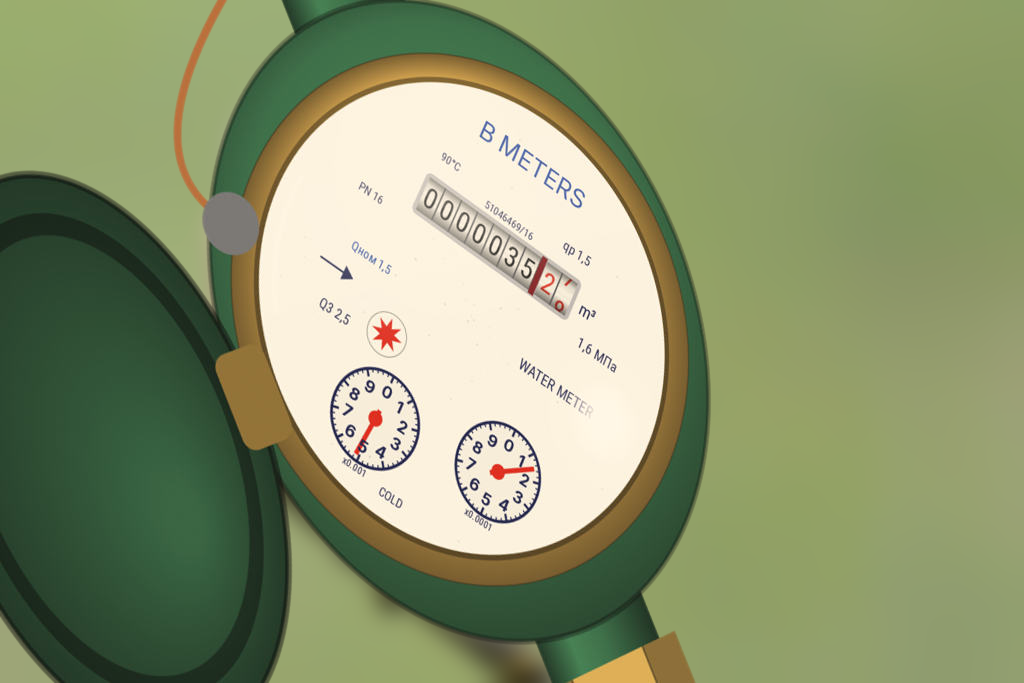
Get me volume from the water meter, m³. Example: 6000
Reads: 35.2751
